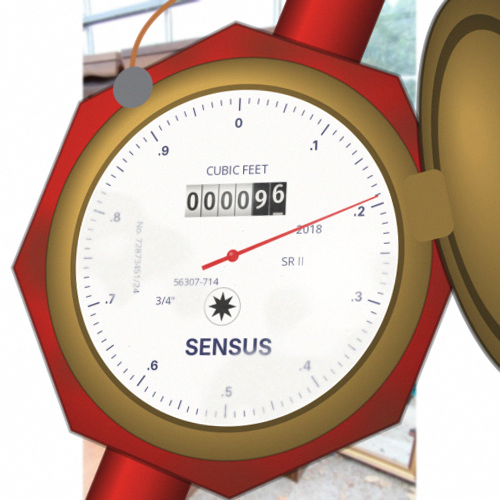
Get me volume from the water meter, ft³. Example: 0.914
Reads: 96.19
